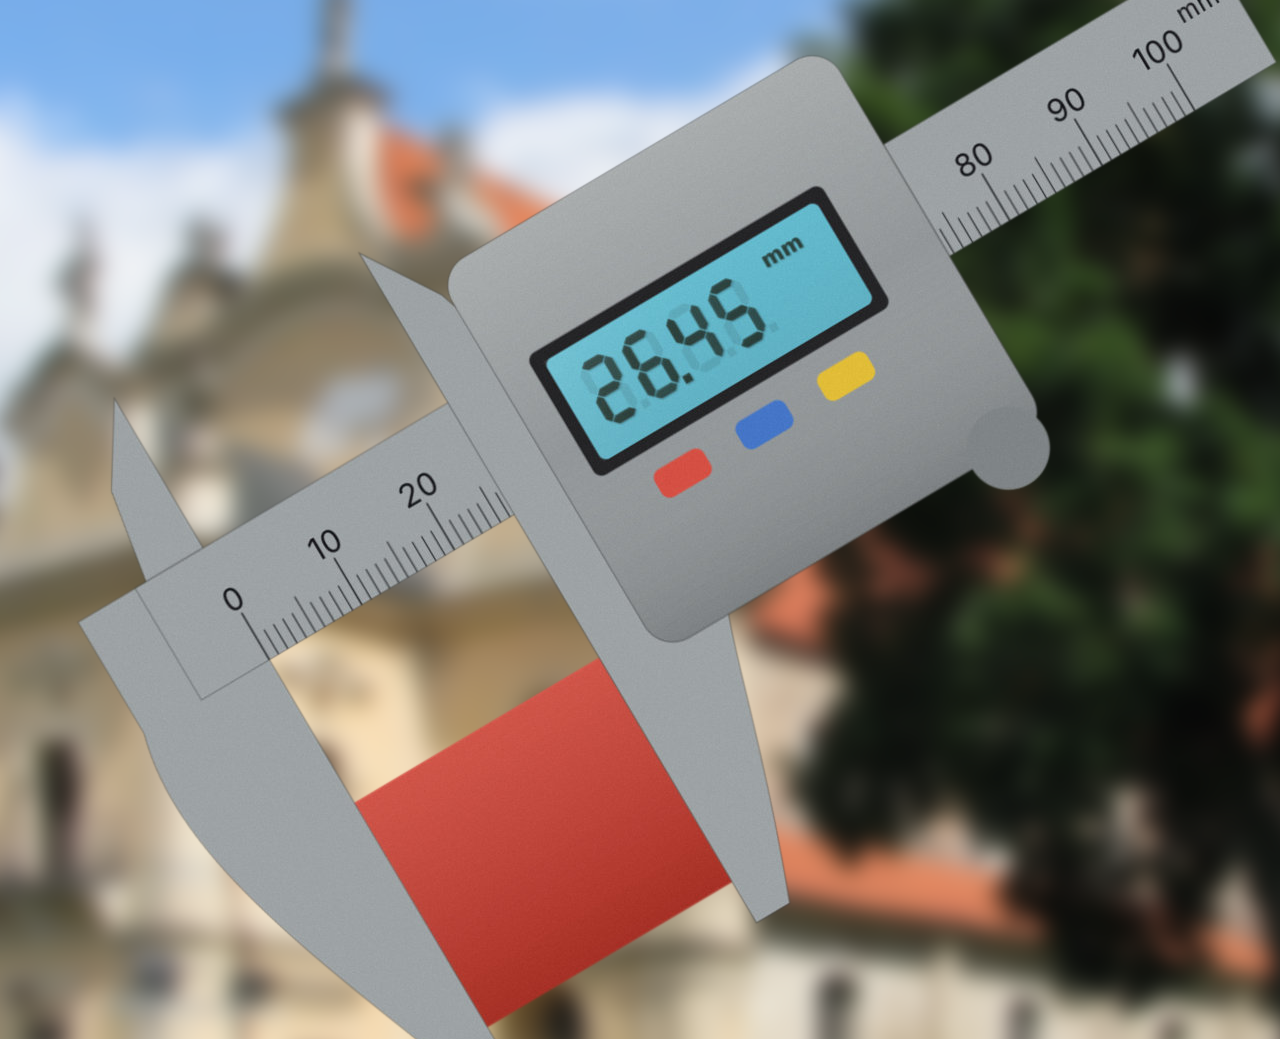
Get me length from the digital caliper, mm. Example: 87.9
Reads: 26.45
